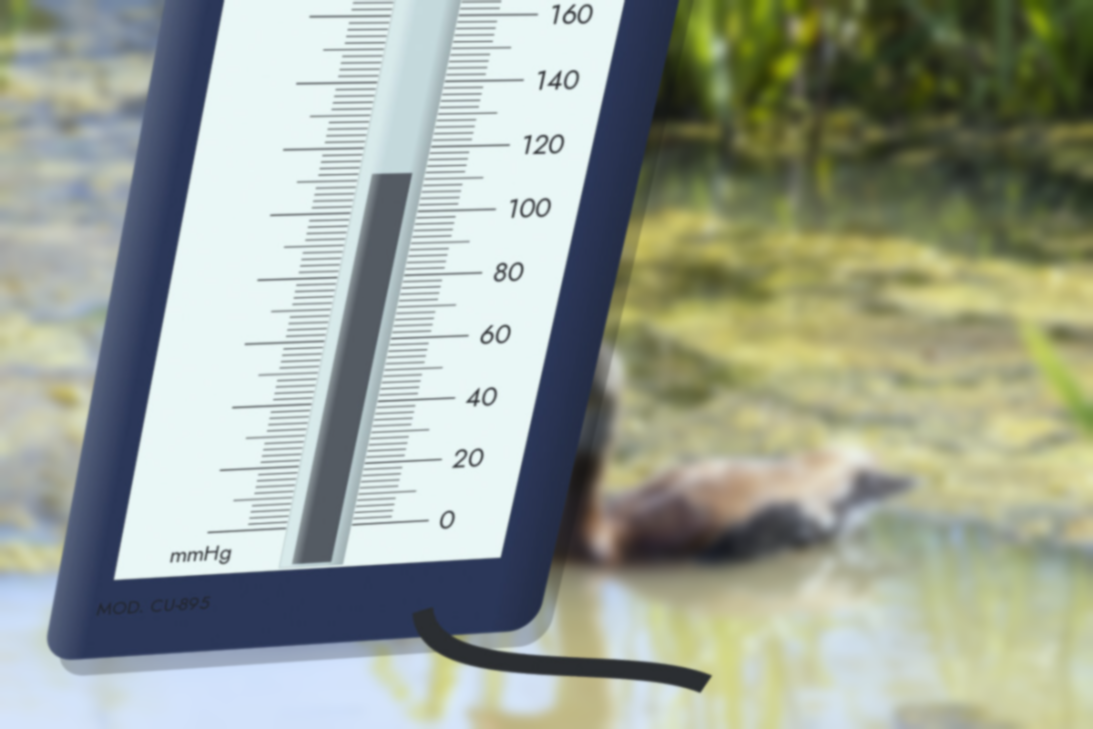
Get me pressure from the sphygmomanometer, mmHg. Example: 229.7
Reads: 112
